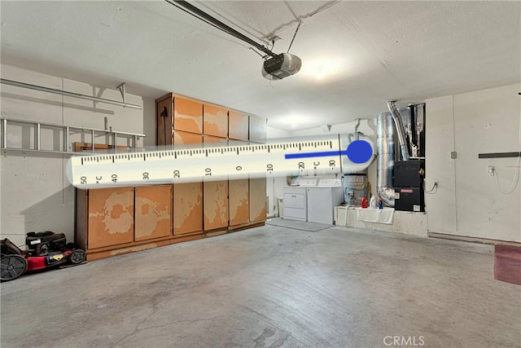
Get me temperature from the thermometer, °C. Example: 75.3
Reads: -15
